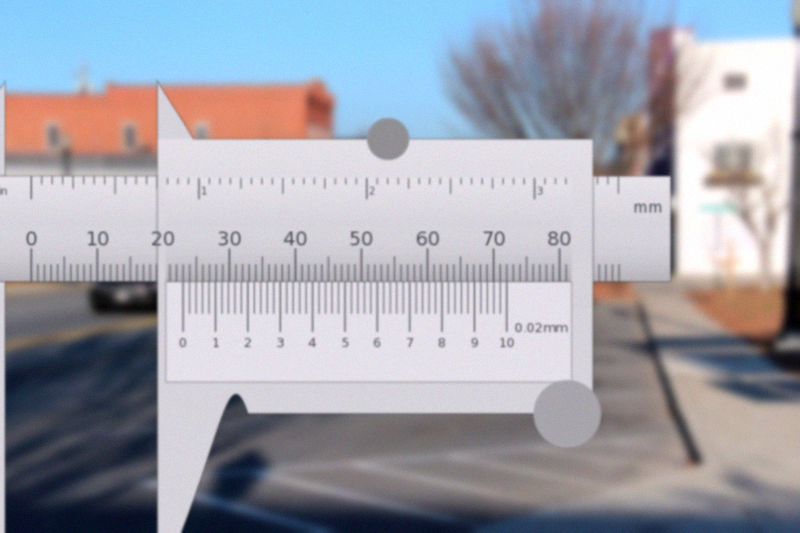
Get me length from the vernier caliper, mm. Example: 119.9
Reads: 23.0
